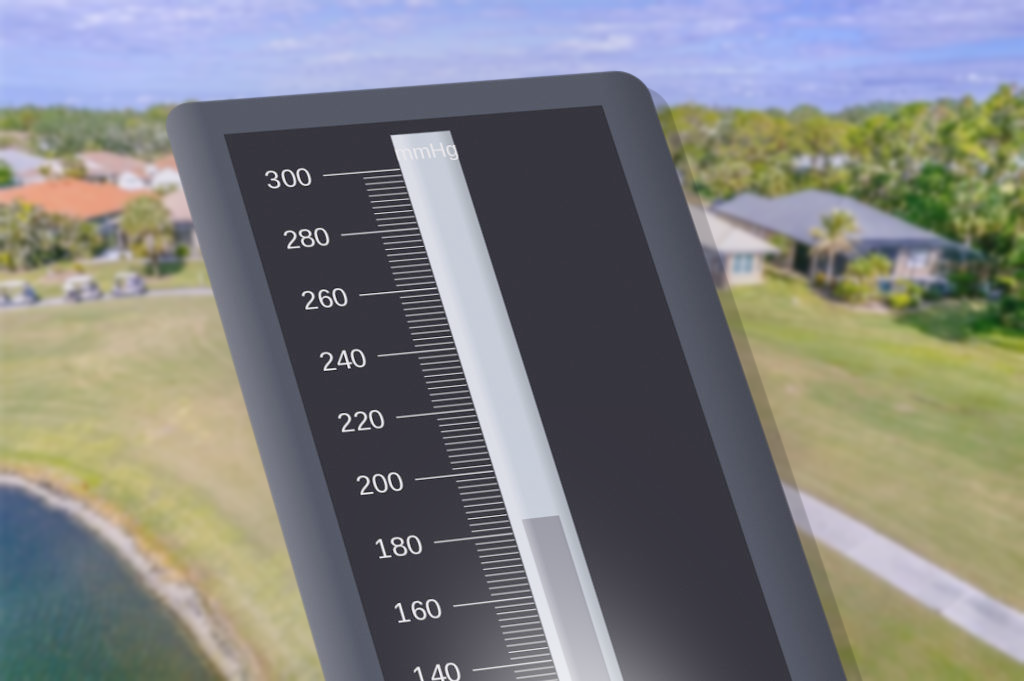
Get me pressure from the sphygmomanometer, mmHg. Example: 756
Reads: 184
